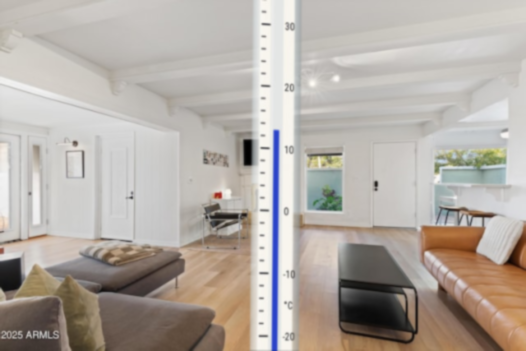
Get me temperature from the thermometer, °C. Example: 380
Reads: 13
